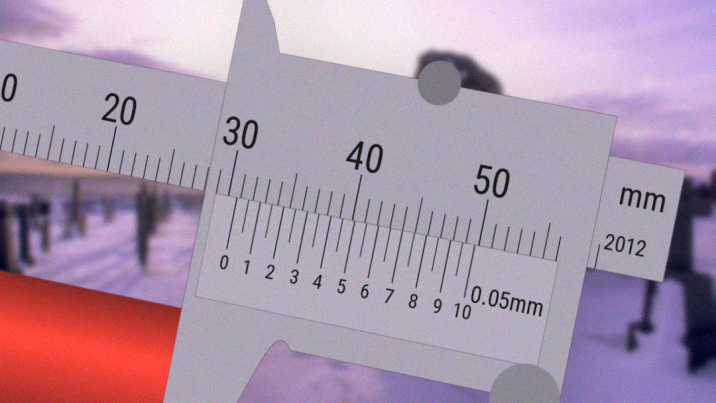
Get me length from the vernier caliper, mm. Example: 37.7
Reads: 30.7
